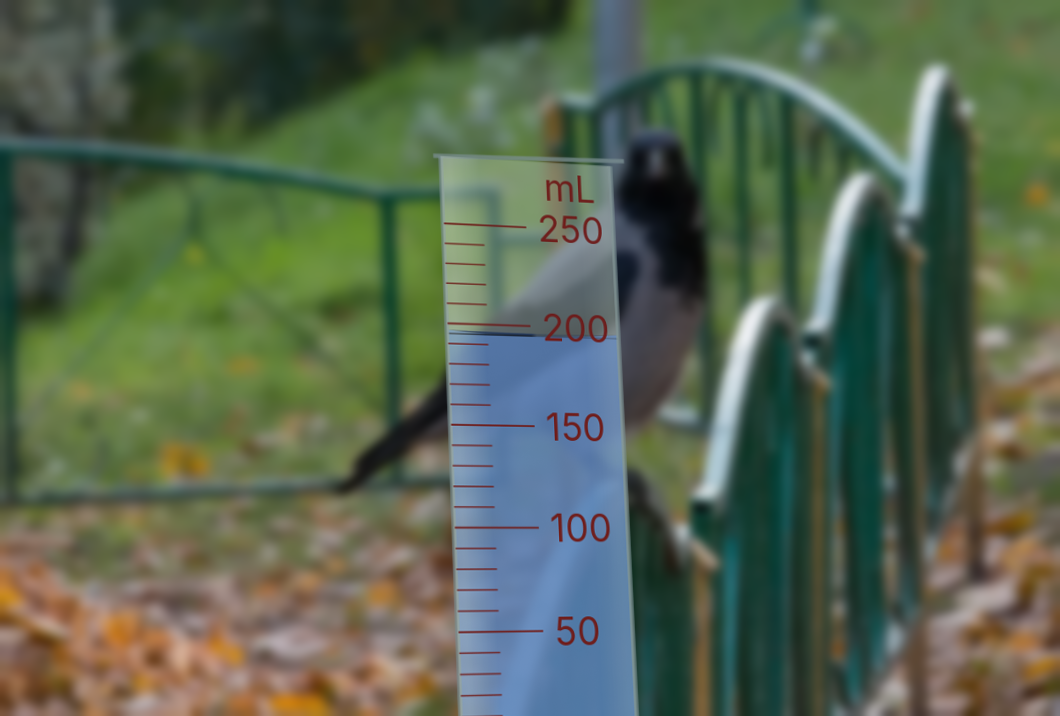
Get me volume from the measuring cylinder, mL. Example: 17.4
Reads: 195
